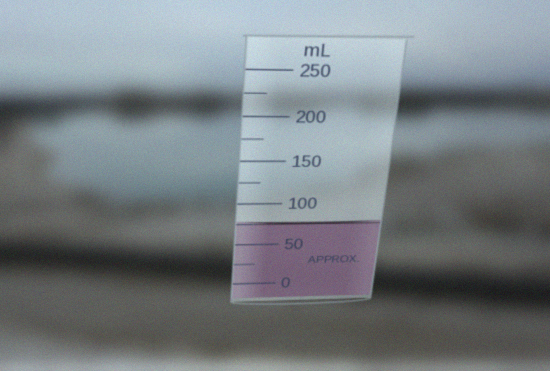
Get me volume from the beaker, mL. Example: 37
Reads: 75
